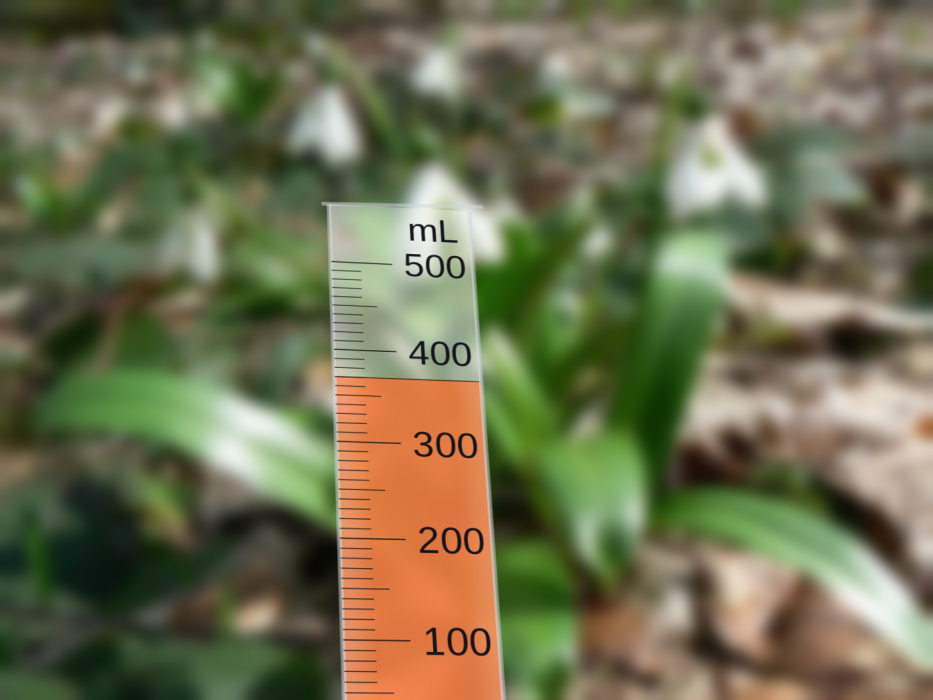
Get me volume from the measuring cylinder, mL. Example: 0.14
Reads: 370
